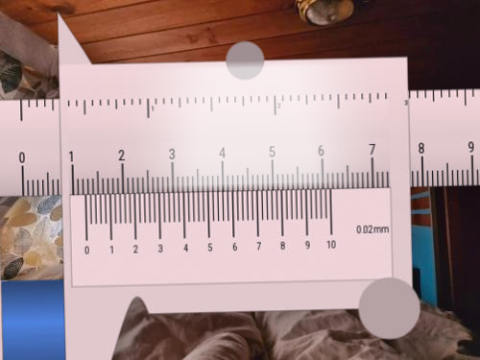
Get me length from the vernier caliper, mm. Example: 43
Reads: 12.5
